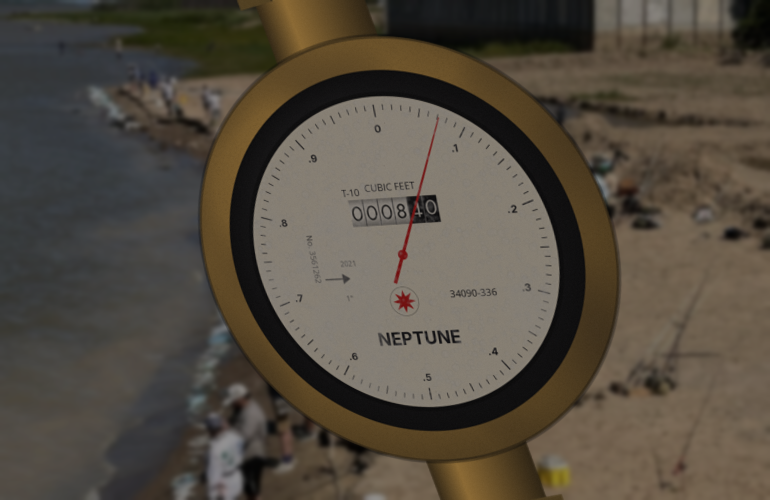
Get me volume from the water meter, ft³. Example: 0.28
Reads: 840.07
